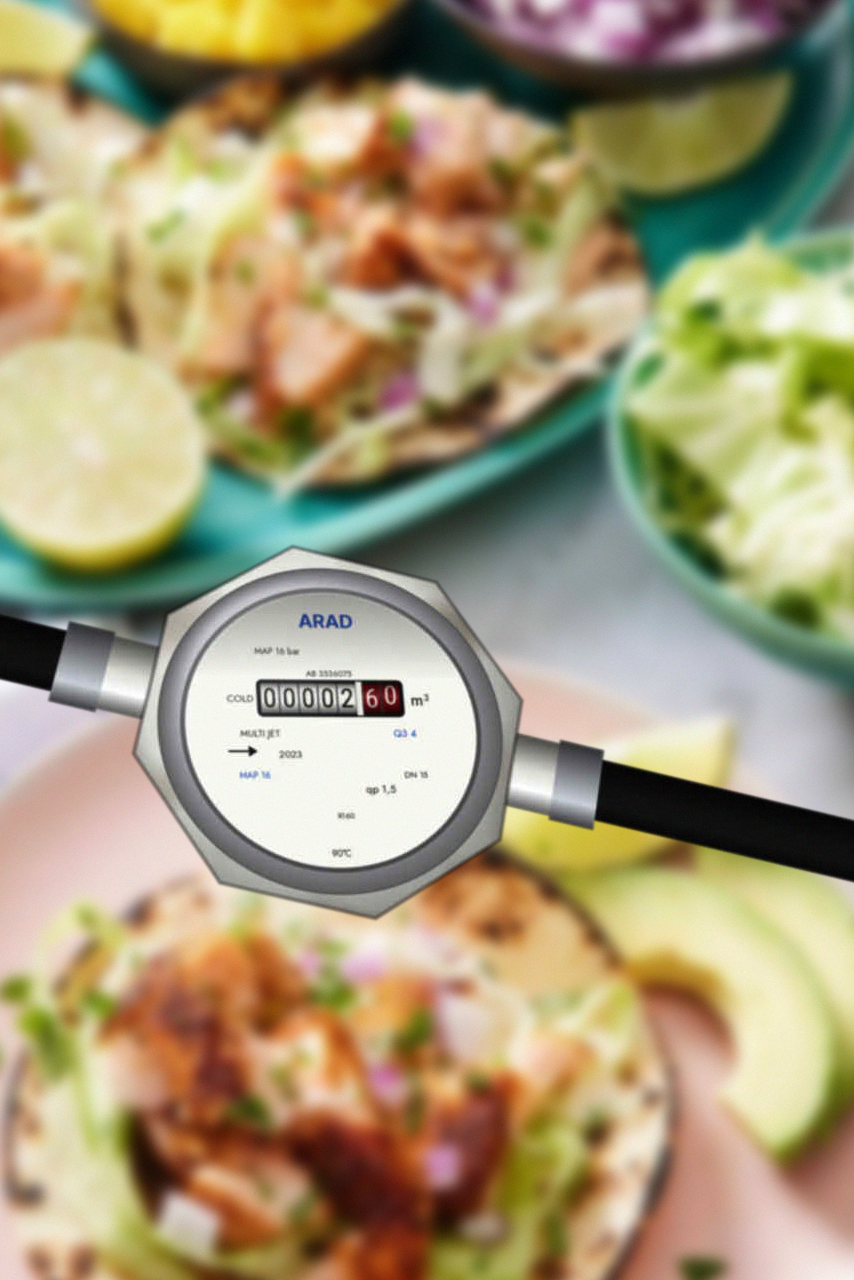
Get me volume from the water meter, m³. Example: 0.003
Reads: 2.60
